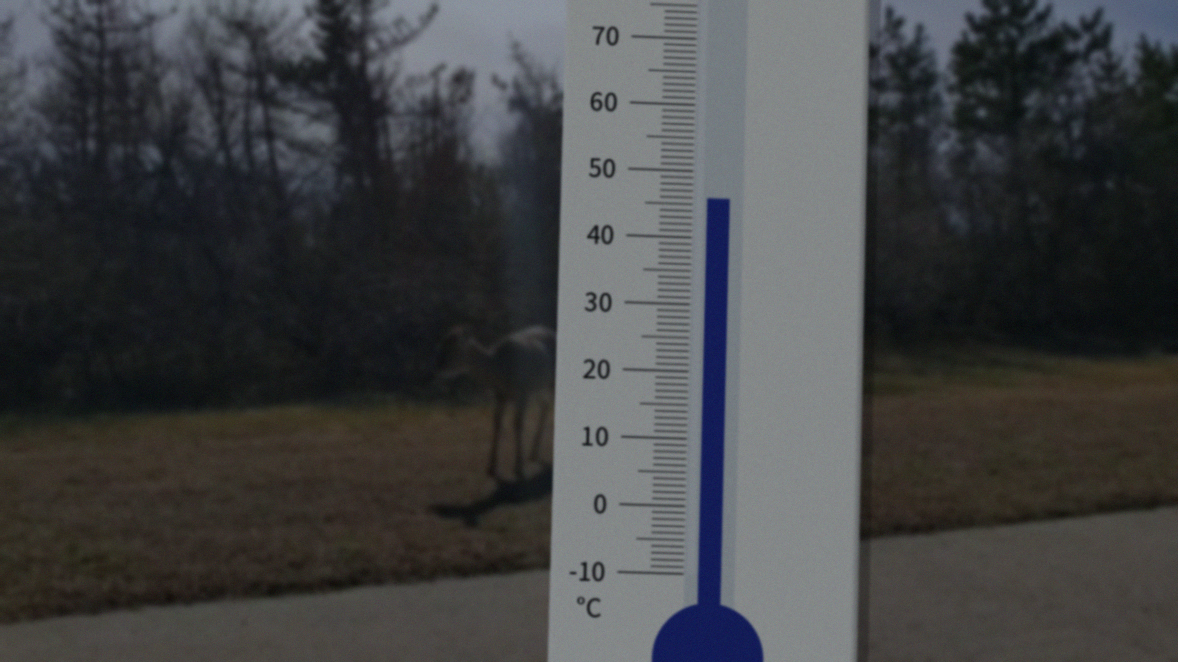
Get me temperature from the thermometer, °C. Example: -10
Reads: 46
